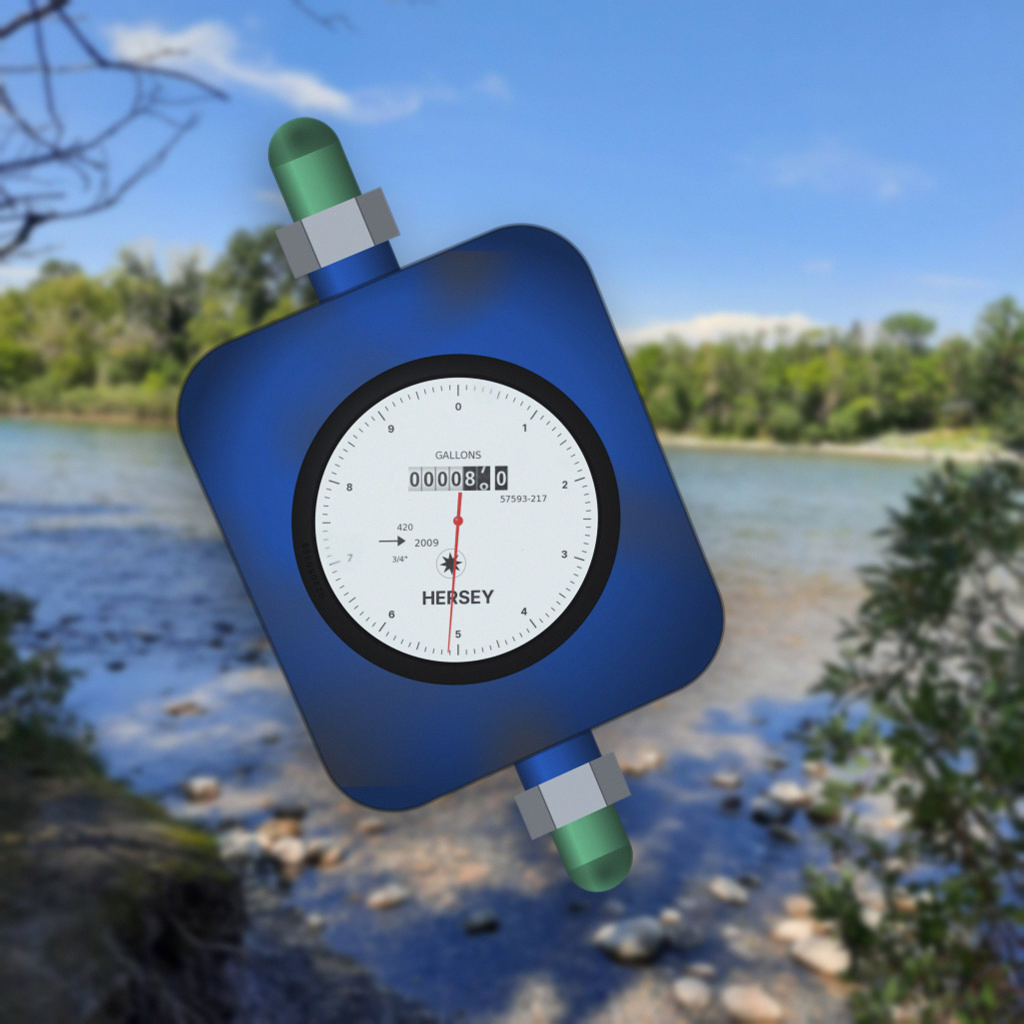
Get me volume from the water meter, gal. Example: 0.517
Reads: 875.1
